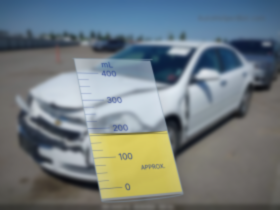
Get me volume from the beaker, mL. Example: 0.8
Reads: 175
